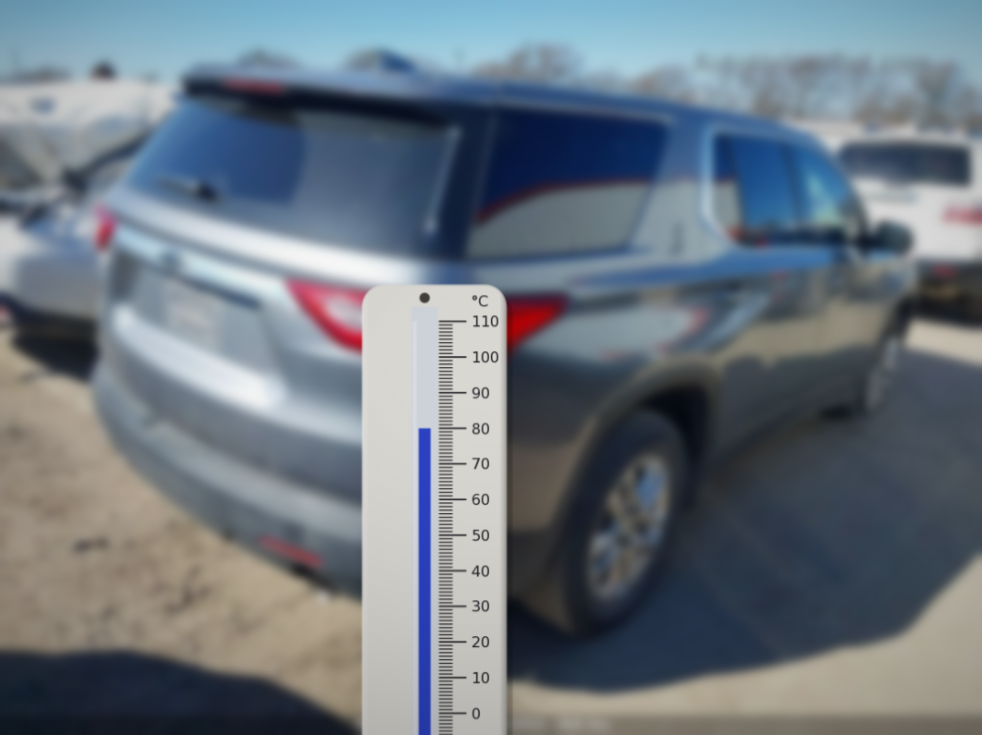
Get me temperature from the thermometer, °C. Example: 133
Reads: 80
